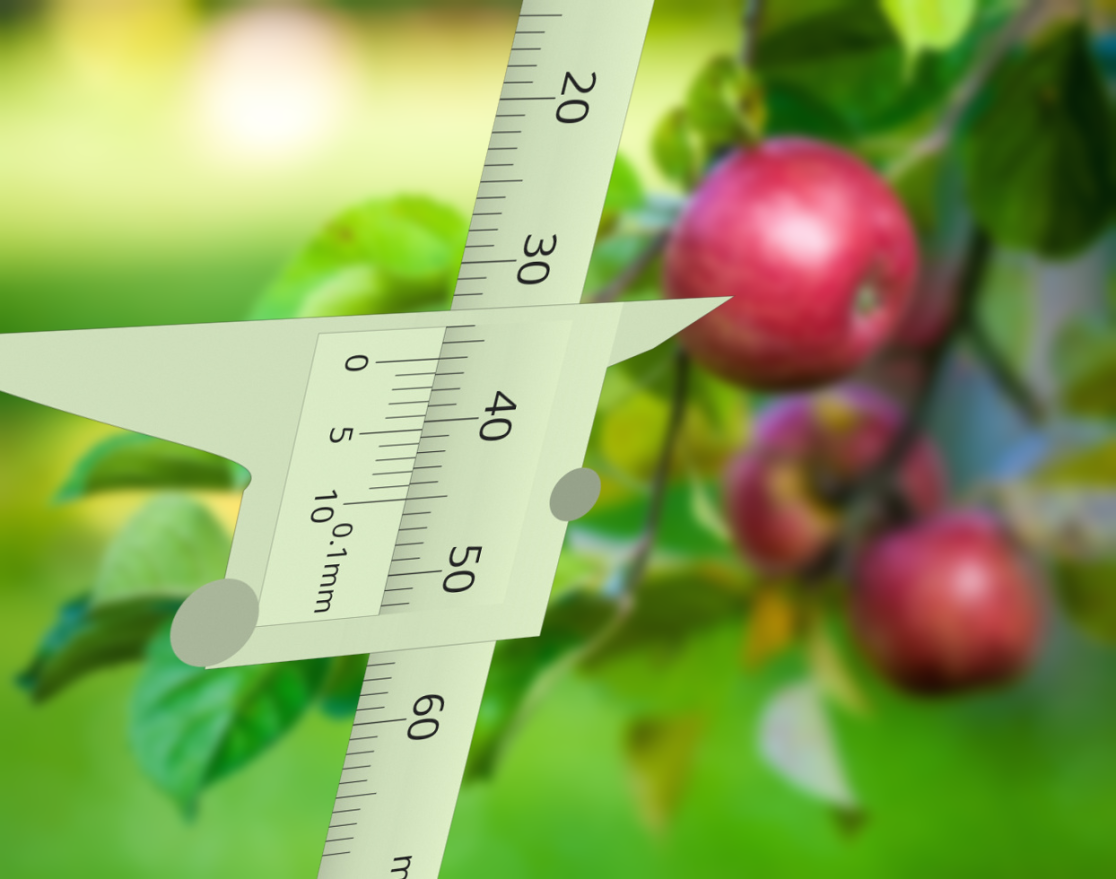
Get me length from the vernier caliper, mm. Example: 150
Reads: 36.0
